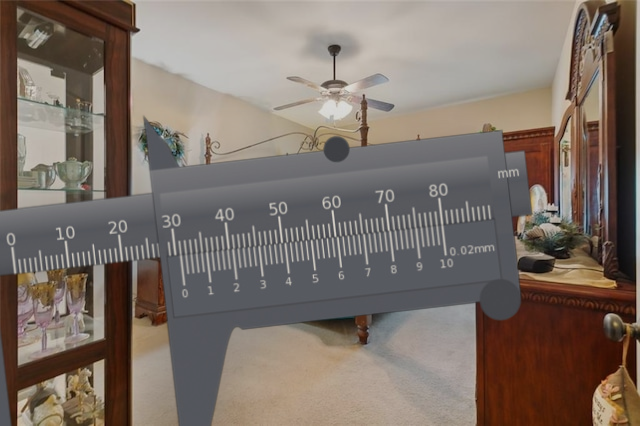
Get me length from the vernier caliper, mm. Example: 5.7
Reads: 31.0
